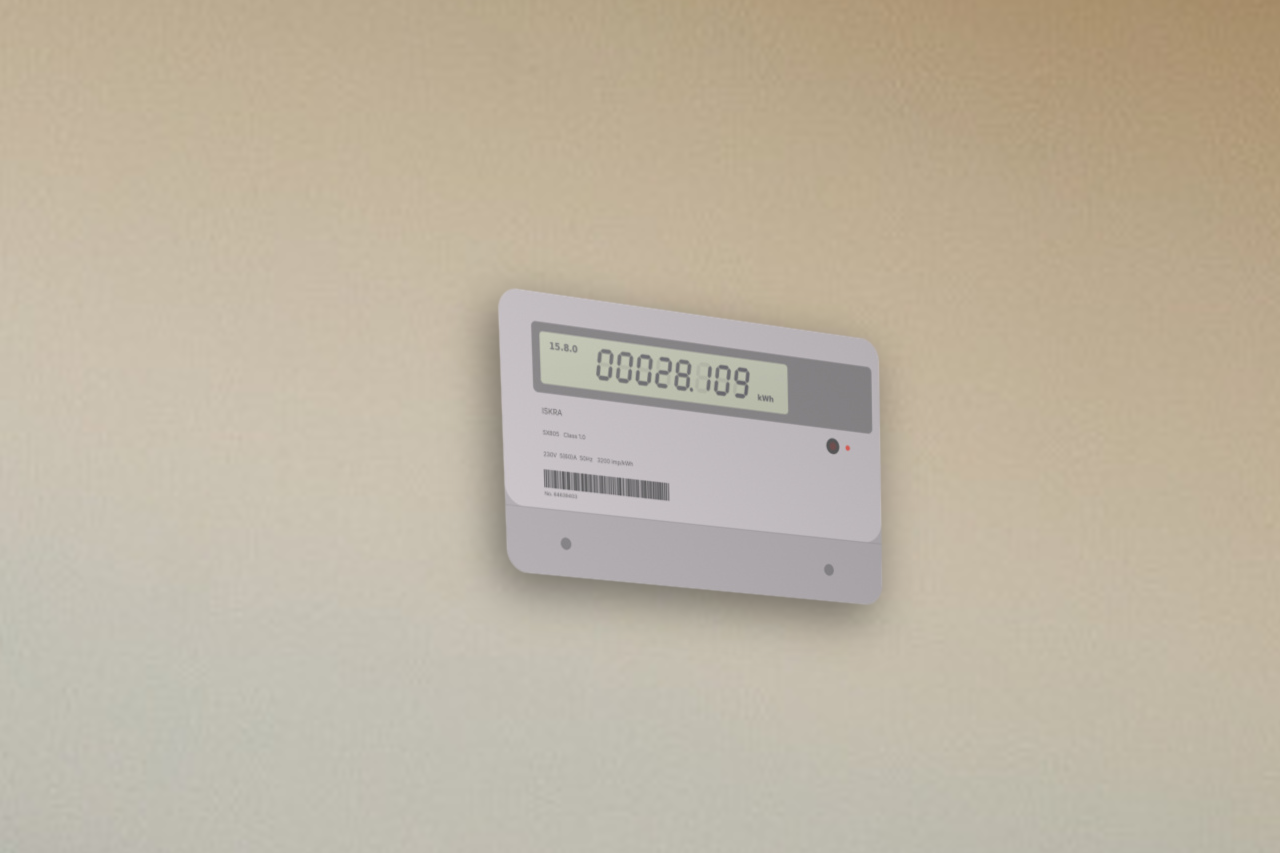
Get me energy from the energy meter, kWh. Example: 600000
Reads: 28.109
